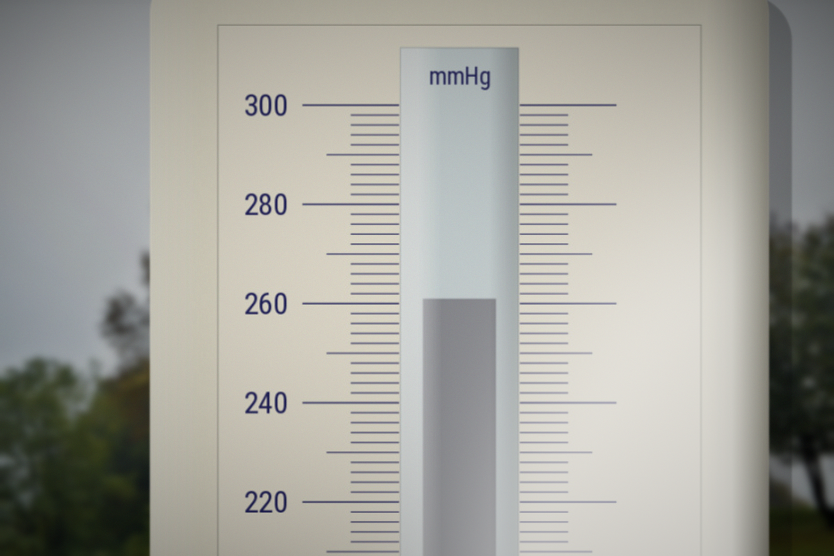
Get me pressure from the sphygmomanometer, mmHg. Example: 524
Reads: 261
